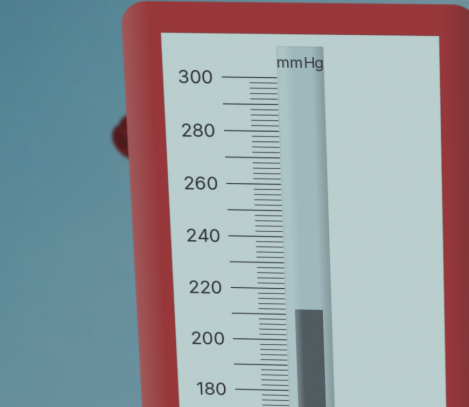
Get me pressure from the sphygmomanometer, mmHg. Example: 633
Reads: 212
